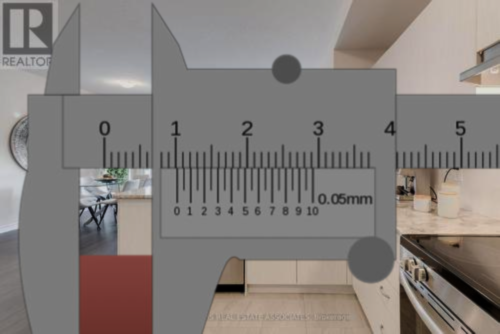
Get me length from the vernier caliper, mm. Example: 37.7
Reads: 10.2
